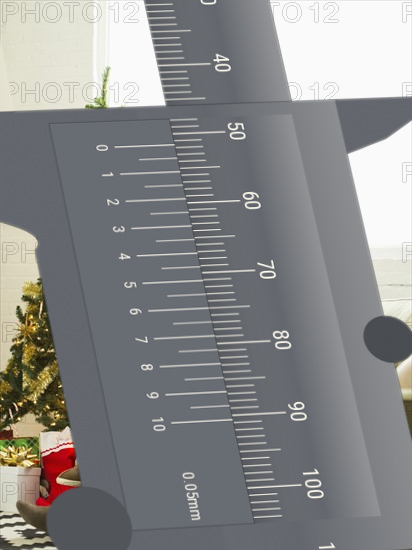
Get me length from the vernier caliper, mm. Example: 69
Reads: 51.6
